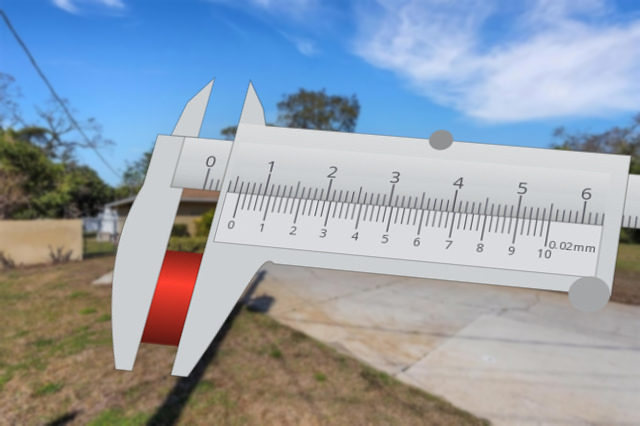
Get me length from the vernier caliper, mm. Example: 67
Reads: 6.0
